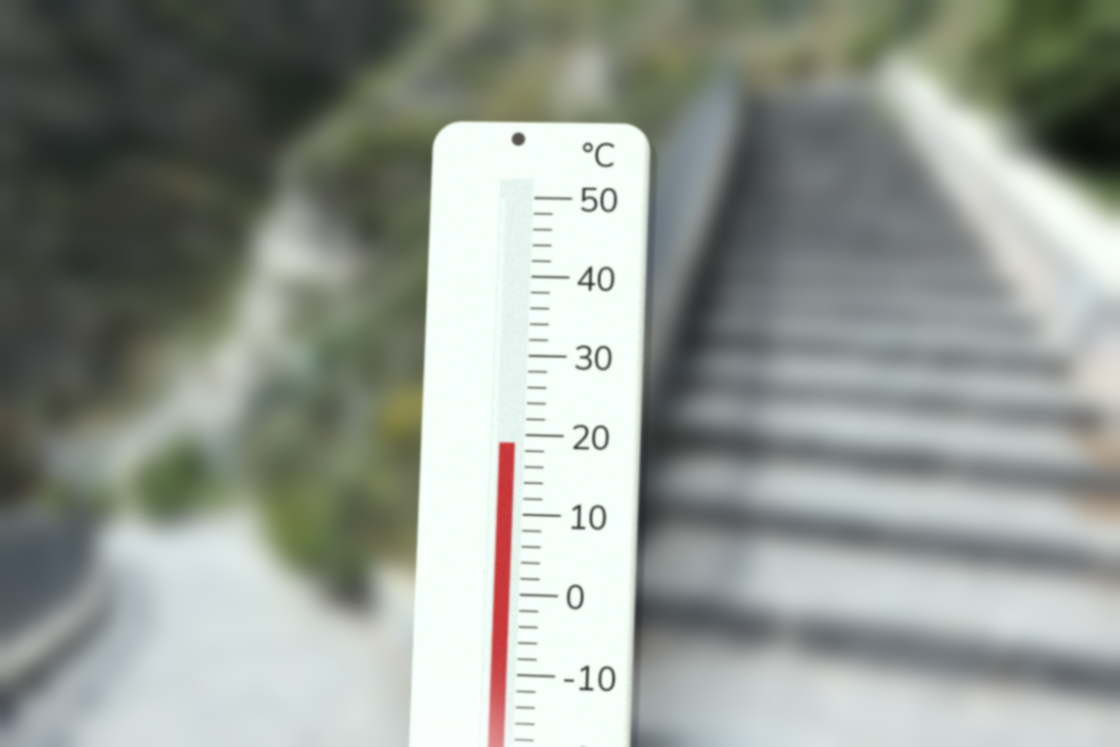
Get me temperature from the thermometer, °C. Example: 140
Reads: 19
